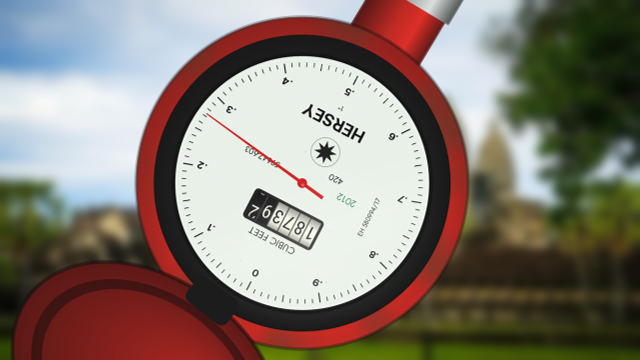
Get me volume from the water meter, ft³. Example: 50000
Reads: 187392.27
